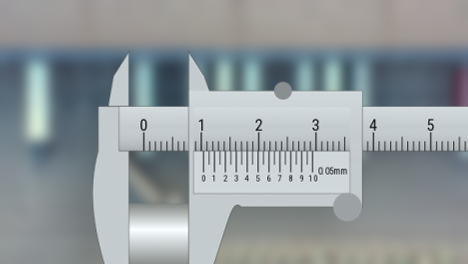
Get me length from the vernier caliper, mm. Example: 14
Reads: 10.4
